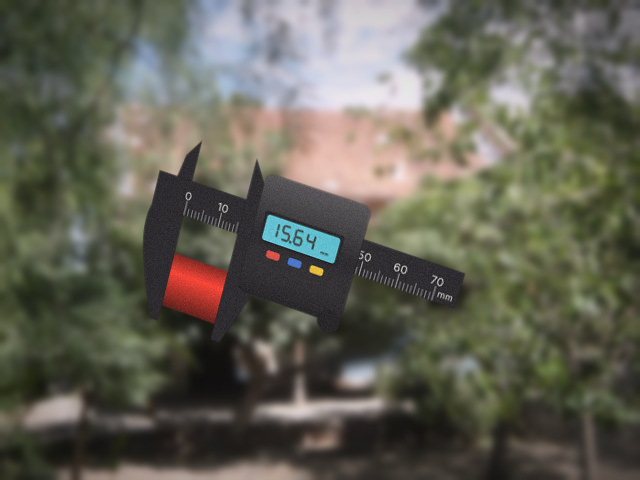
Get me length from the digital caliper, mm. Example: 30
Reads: 15.64
